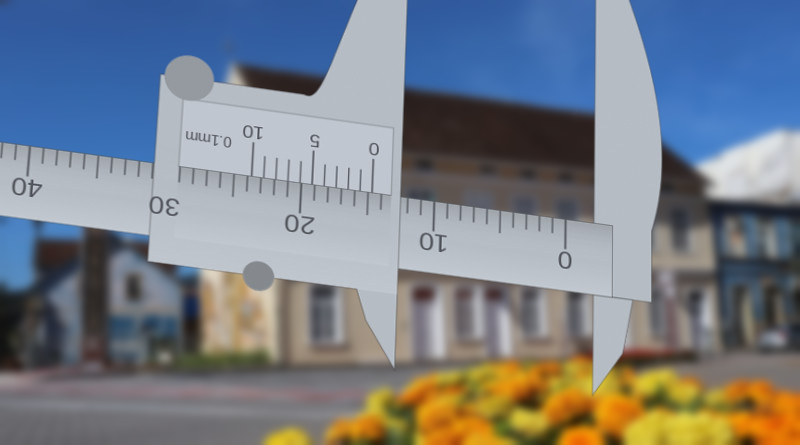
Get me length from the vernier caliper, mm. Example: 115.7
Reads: 14.7
